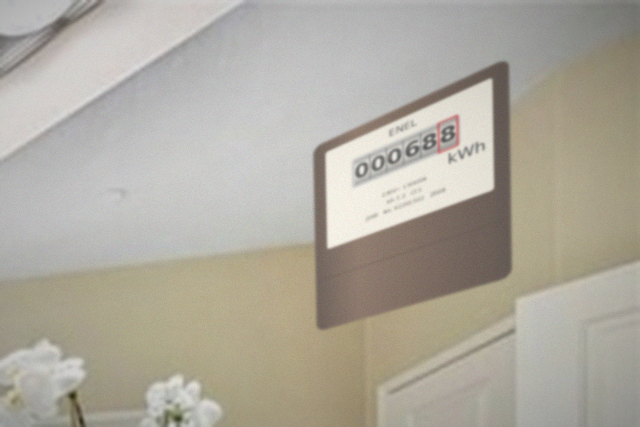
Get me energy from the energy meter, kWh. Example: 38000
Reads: 68.8
